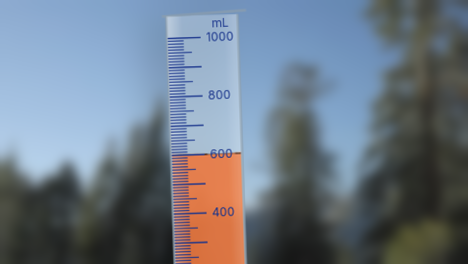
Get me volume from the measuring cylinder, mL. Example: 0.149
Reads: 600
